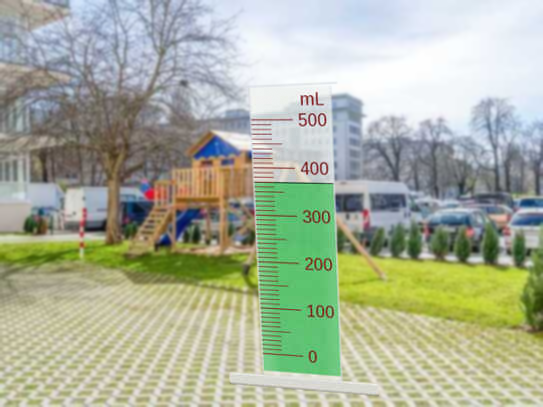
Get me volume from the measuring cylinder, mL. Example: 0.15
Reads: 370
